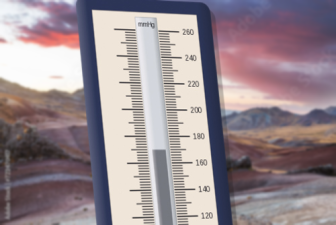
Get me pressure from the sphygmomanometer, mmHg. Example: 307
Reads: 170
